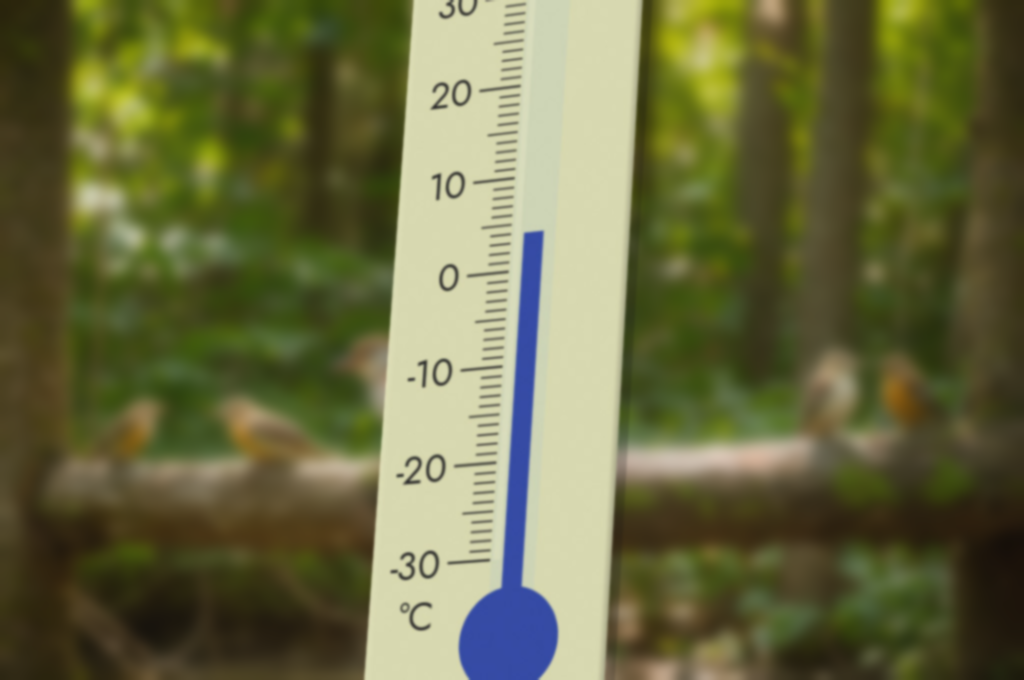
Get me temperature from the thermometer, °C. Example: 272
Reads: 4
